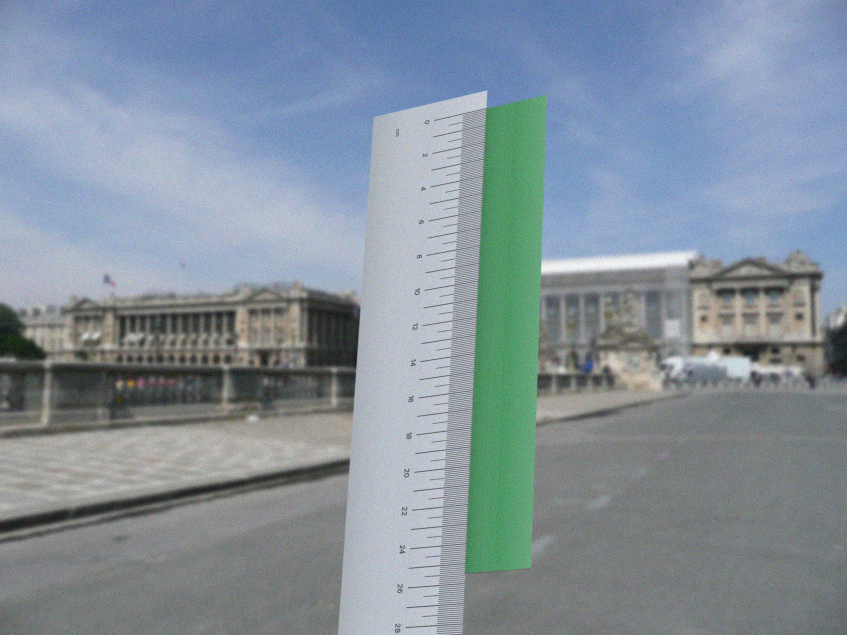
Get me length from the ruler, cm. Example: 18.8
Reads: 25.5
